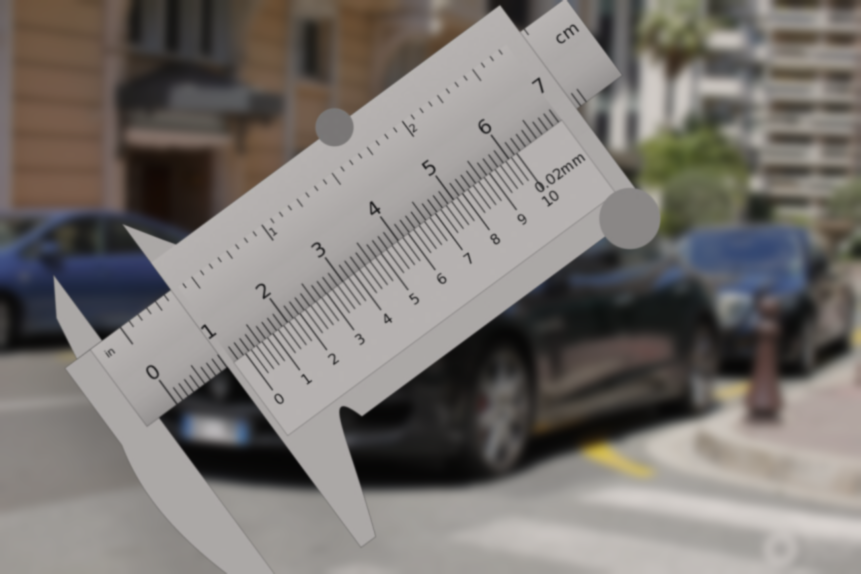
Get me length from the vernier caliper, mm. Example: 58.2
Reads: 12.4
